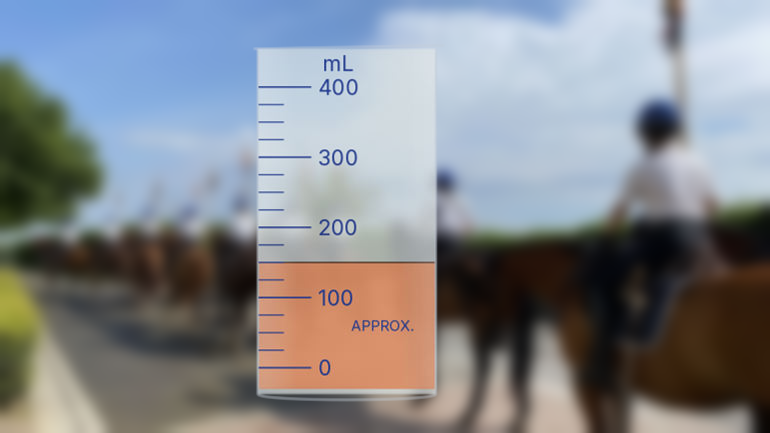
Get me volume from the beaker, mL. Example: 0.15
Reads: 150
